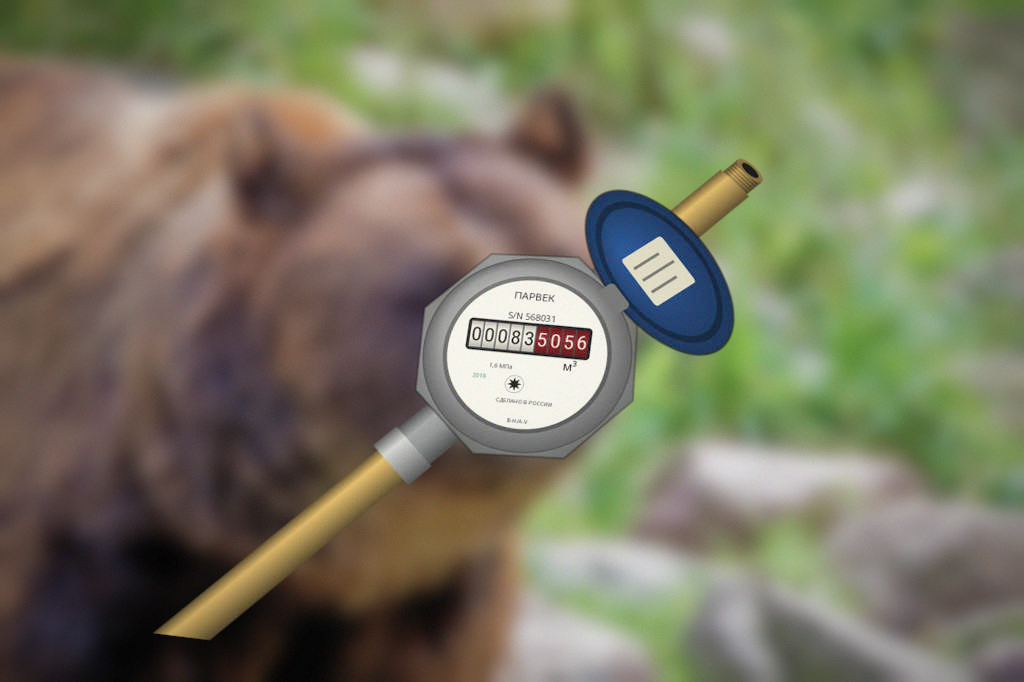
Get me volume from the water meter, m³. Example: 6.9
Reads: 83.5056
